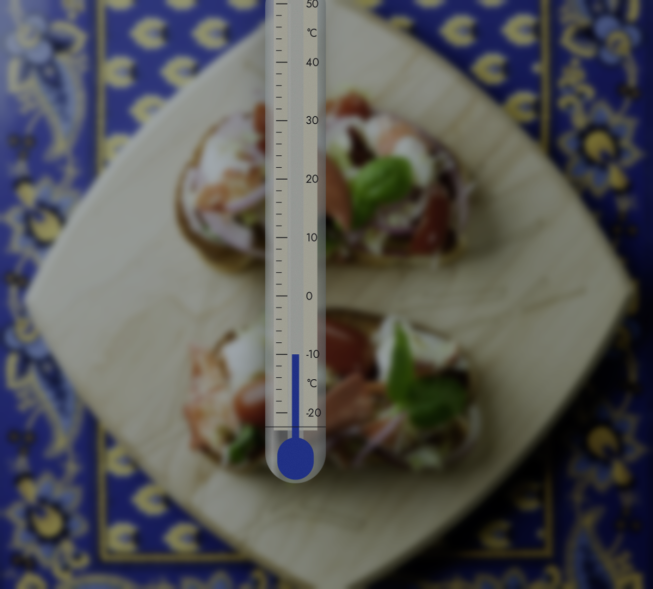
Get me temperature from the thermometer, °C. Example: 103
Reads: -10
